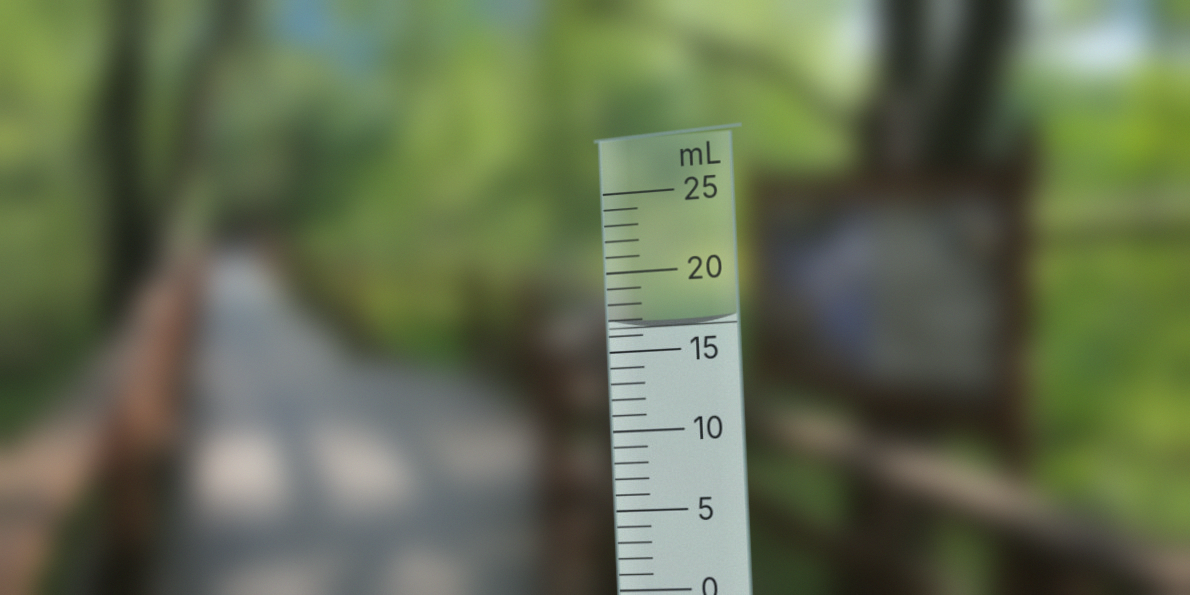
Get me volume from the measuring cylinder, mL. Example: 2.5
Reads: 16.5
